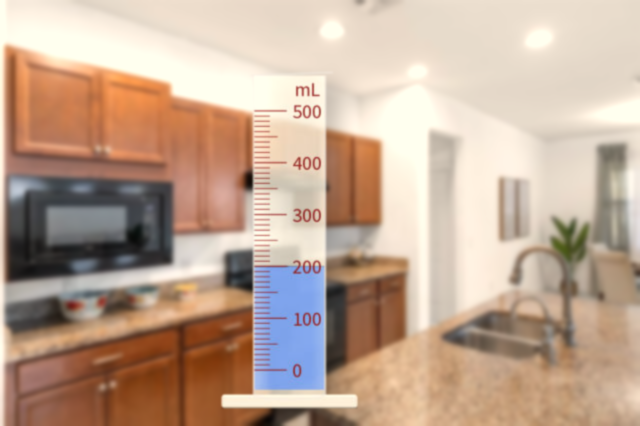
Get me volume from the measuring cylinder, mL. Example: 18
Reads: 200
